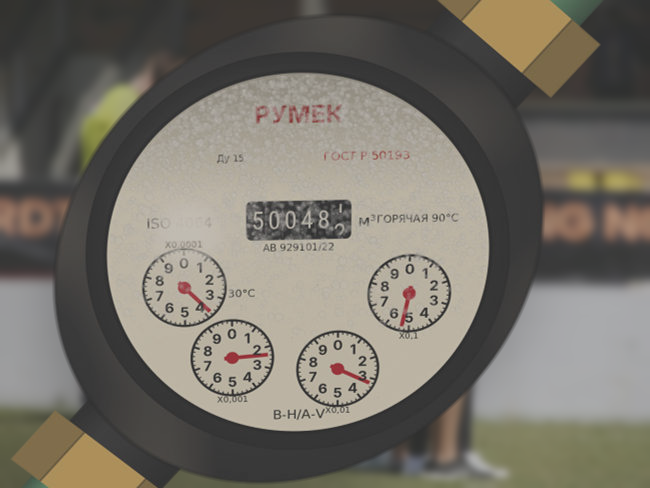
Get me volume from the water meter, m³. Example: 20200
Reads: 500481.5323
